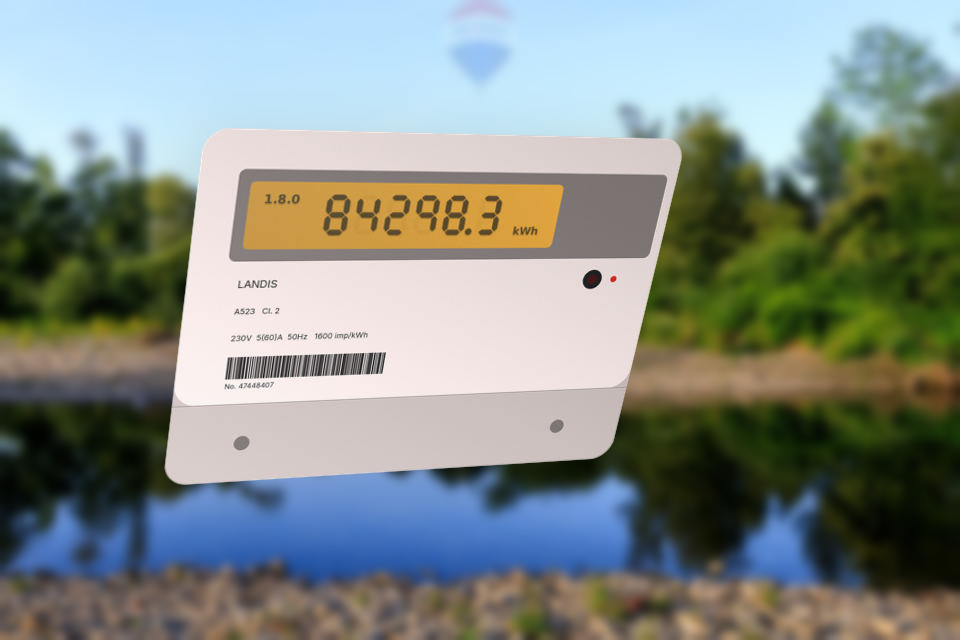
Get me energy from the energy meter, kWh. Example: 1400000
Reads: 84298.3
